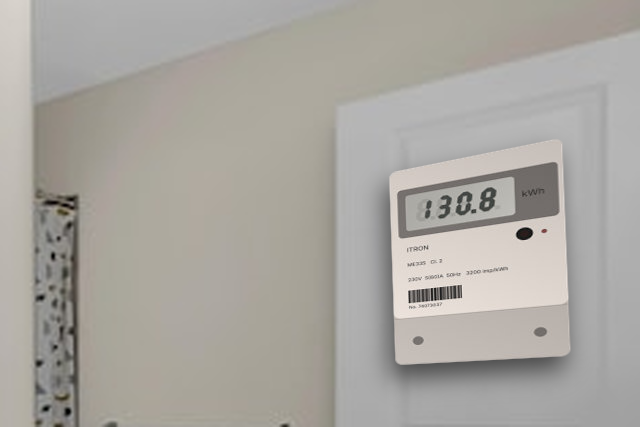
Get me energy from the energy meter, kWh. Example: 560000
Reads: 130.8
